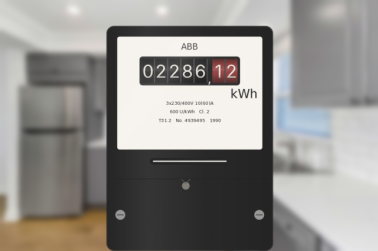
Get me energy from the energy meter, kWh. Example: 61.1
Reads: 2286.12
